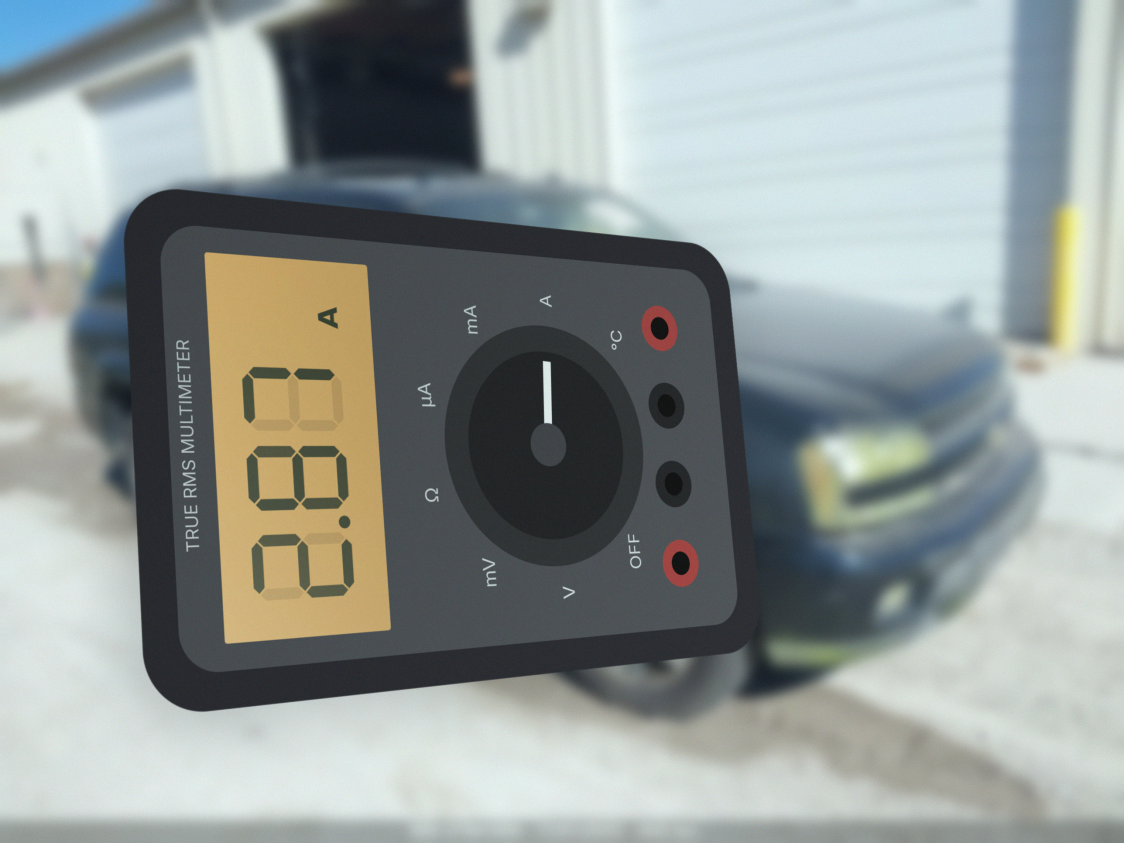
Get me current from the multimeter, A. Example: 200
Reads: 2.87
